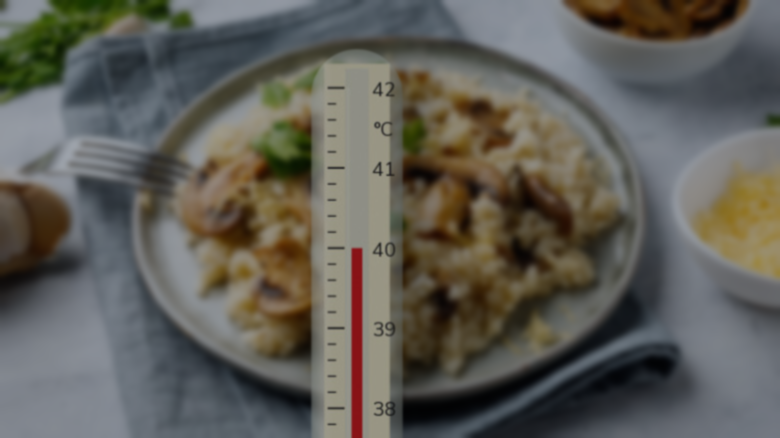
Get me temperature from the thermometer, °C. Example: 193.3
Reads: 40
